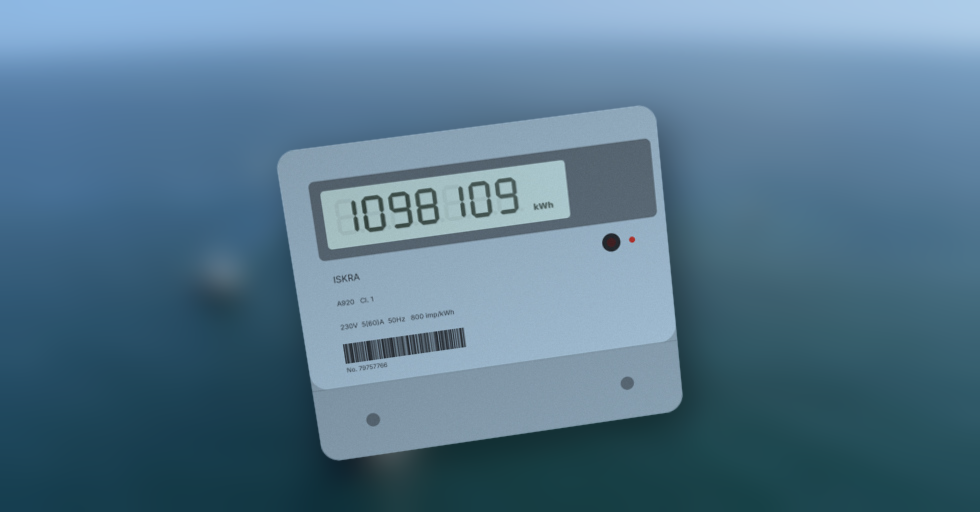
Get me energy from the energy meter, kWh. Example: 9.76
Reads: 1098109
